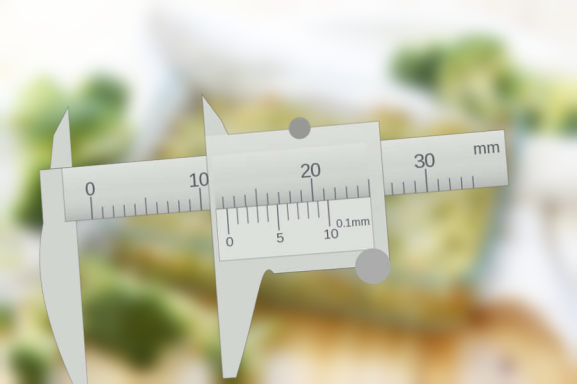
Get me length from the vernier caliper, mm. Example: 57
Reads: 12.3
